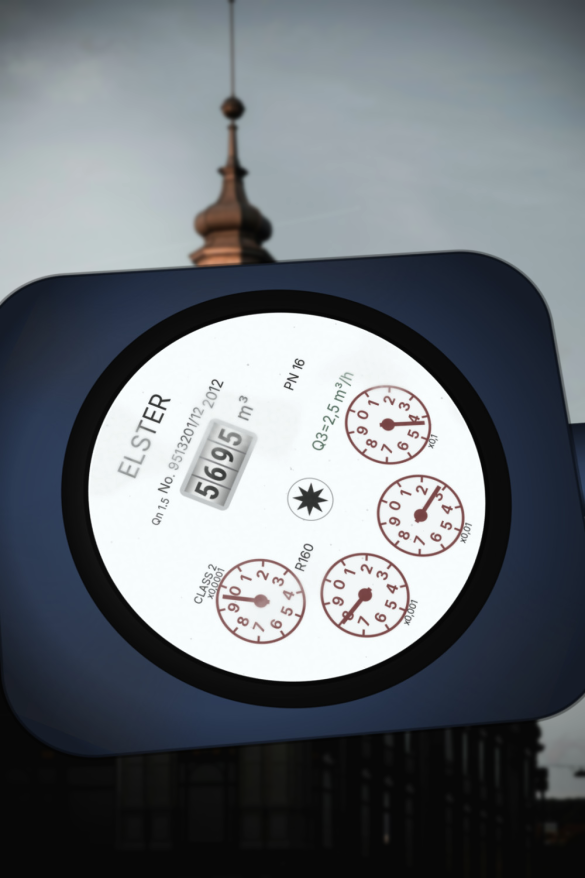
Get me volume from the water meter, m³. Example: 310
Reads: 5695.4279
